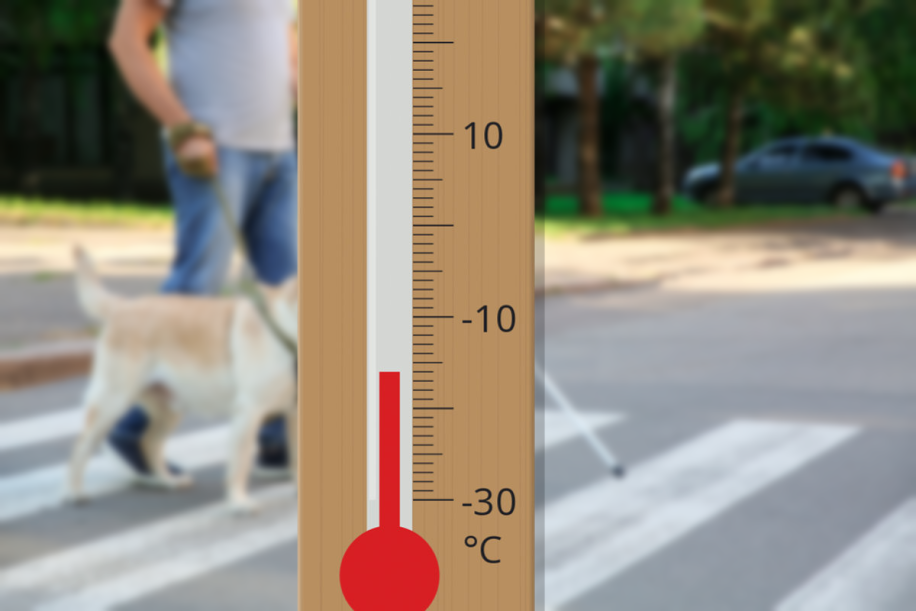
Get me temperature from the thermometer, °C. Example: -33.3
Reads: -16
